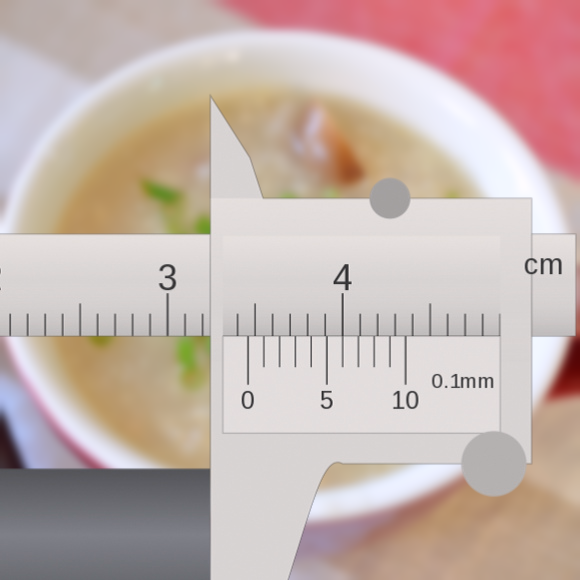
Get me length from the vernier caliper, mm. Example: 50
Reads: 34.6
